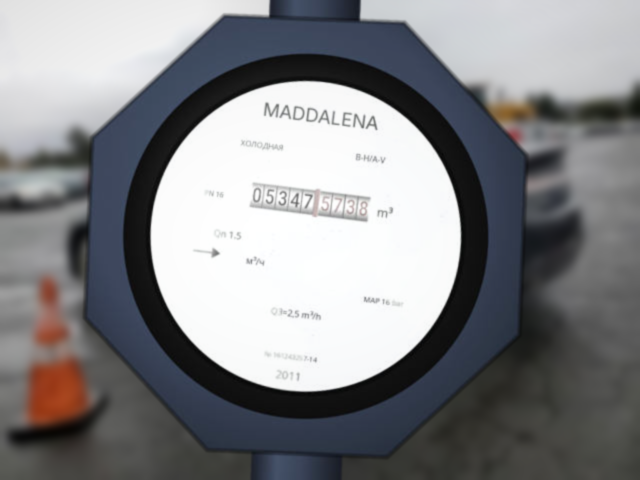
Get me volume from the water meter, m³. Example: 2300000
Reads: 5347.5738
